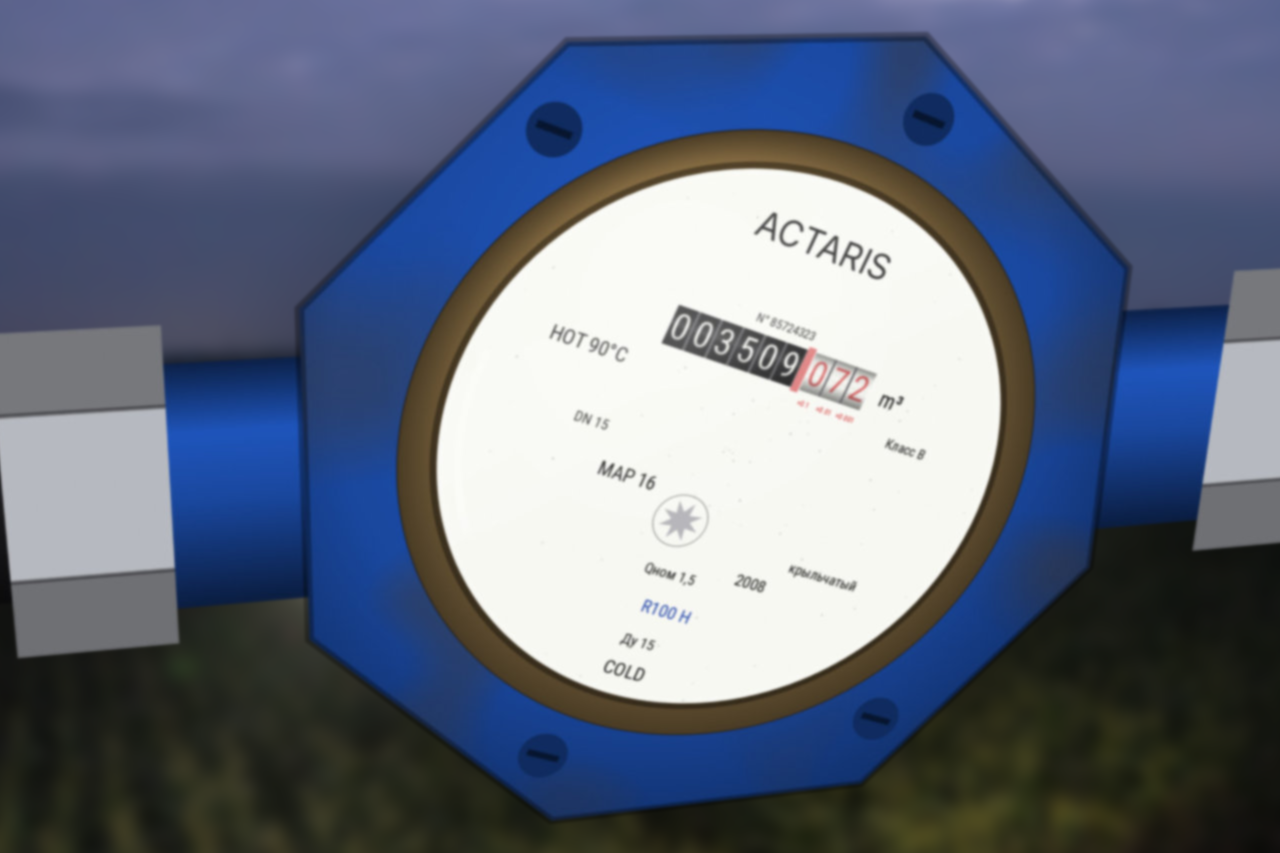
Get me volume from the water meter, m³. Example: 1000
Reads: 3509.072
